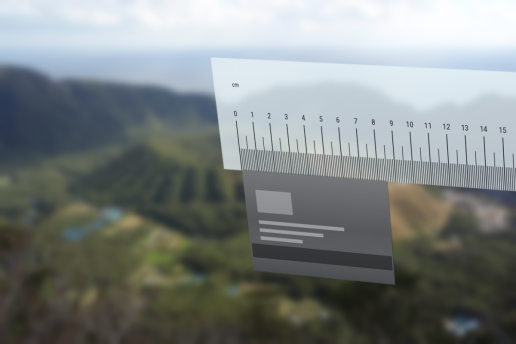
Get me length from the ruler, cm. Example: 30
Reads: 8.5
